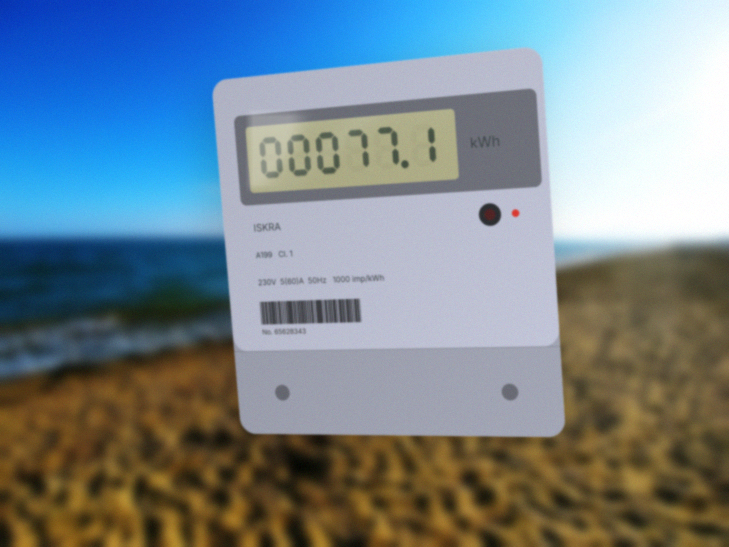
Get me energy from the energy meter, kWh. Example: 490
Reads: 77.1
